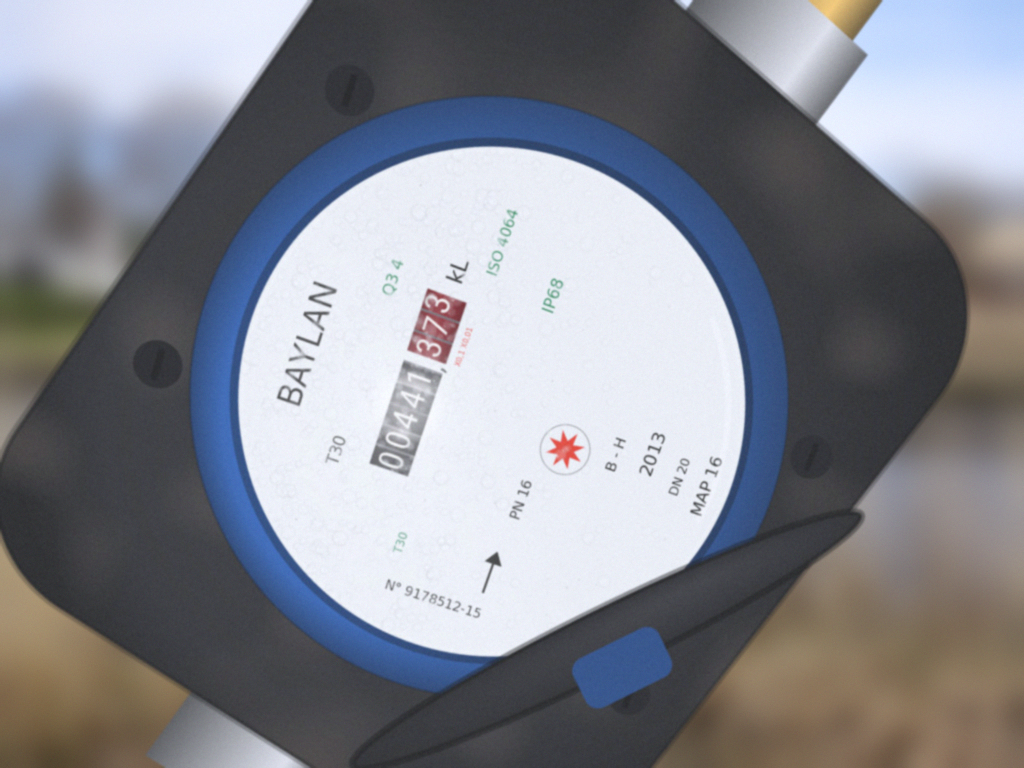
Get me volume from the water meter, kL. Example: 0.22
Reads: 441.373
